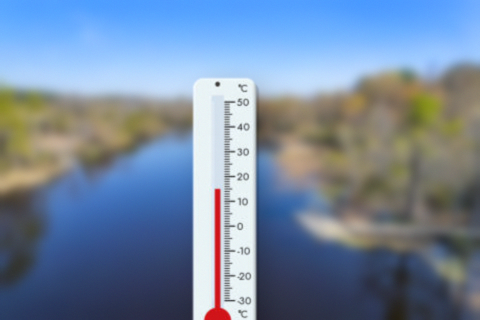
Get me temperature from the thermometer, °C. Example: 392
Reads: 15
